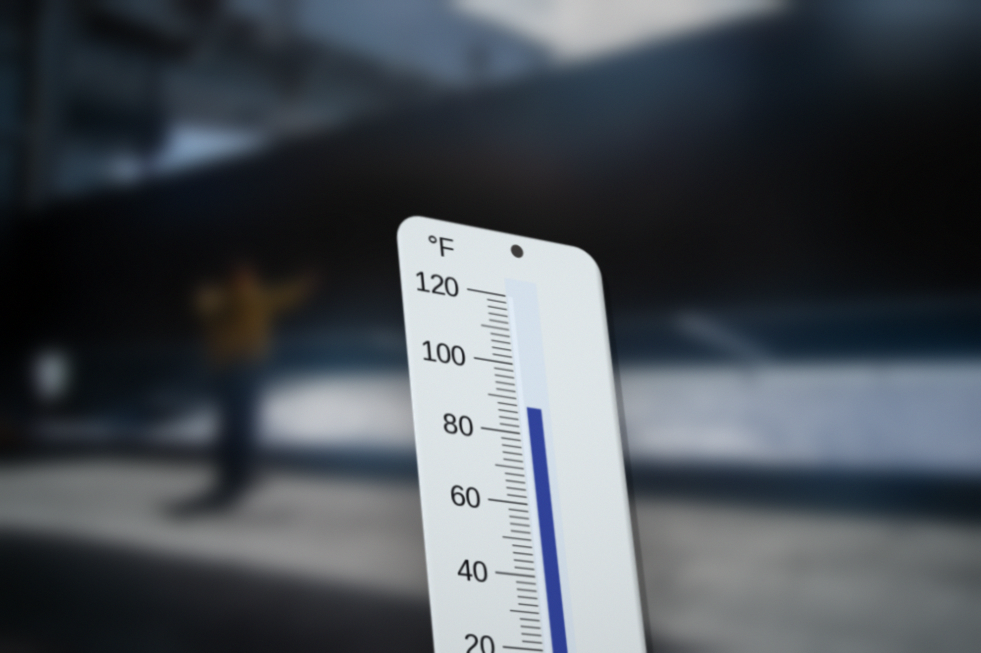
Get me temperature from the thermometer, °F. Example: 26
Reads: 88
